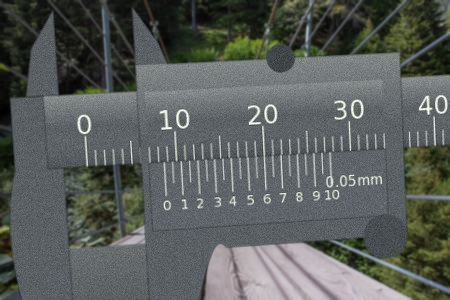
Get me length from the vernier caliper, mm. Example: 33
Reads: 8.6
